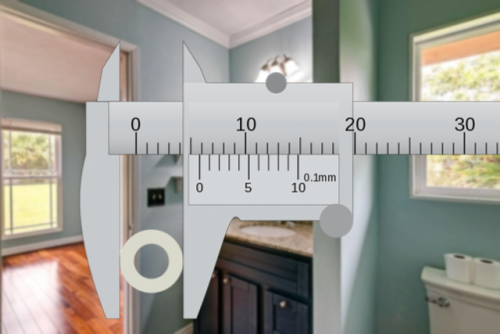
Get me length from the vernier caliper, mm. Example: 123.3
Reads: 5.8
